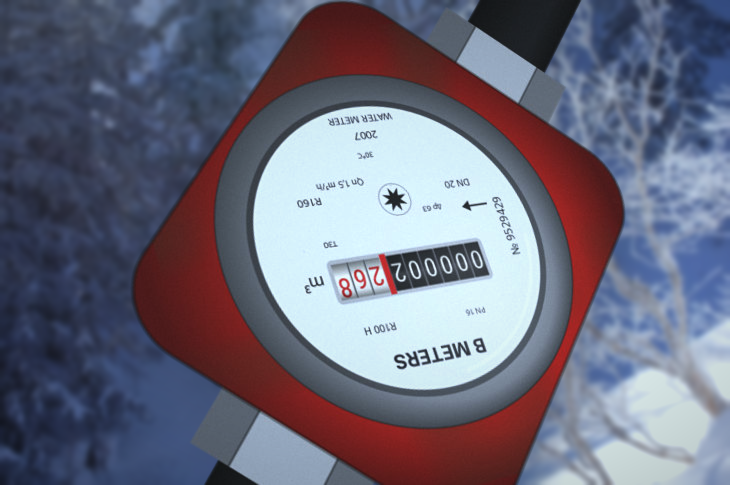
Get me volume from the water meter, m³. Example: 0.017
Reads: 2.268
